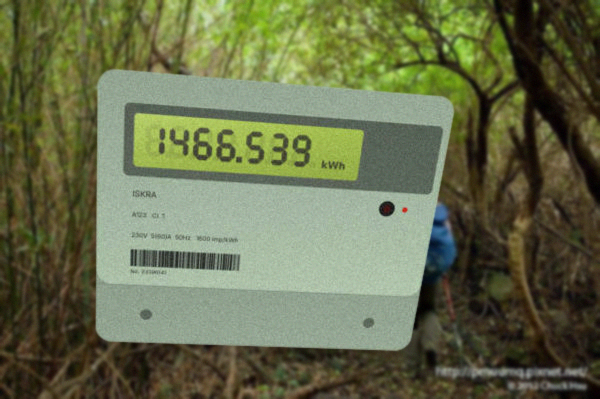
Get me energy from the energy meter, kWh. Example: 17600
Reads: 1466.539
